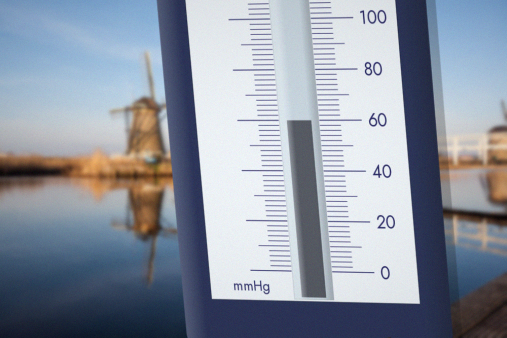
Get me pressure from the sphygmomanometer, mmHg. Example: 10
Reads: 60
